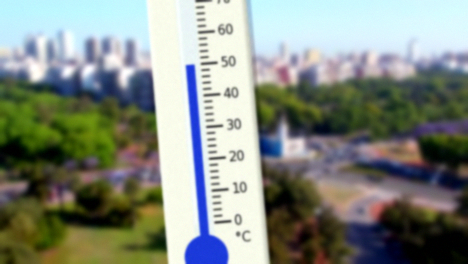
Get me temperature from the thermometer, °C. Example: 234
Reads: 50
